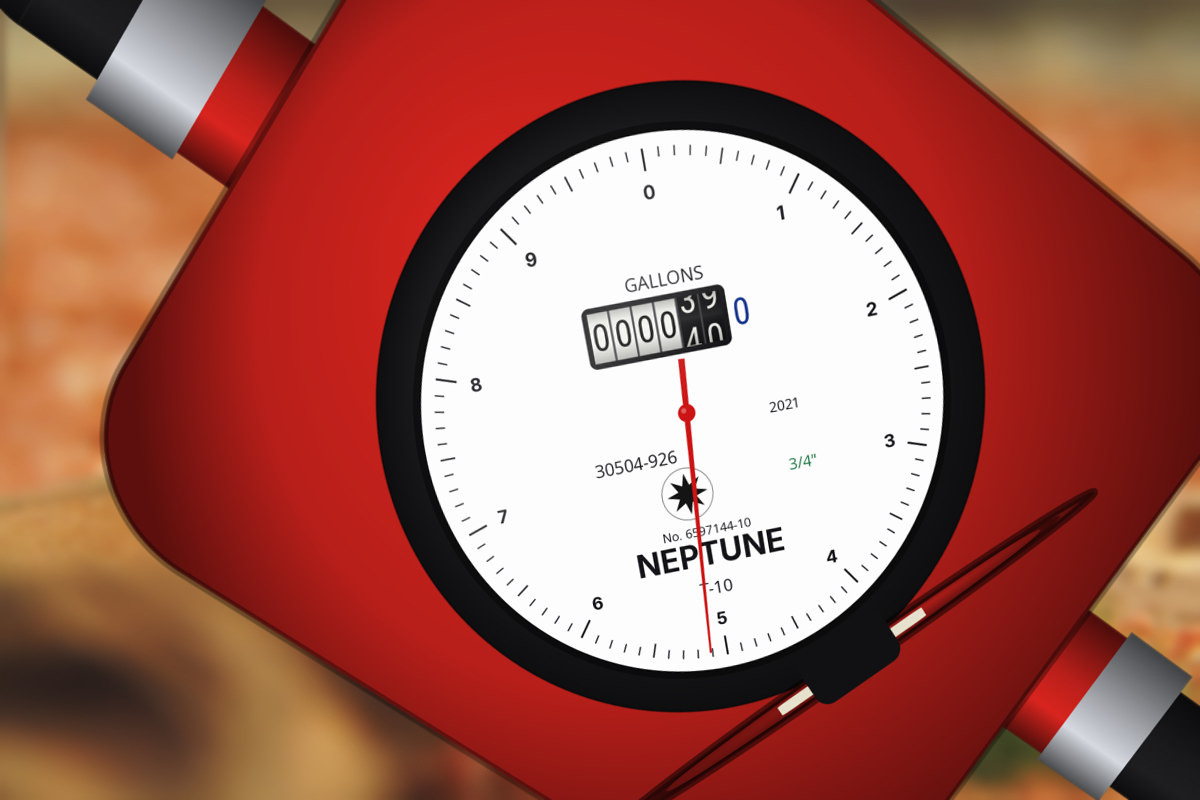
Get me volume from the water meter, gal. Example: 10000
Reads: 395.1
